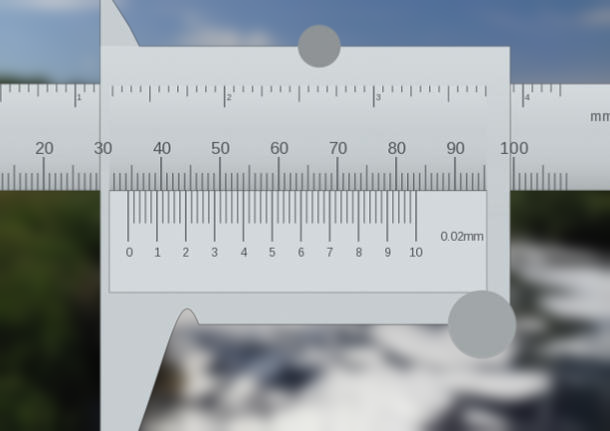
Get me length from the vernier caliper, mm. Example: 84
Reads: 34.4
